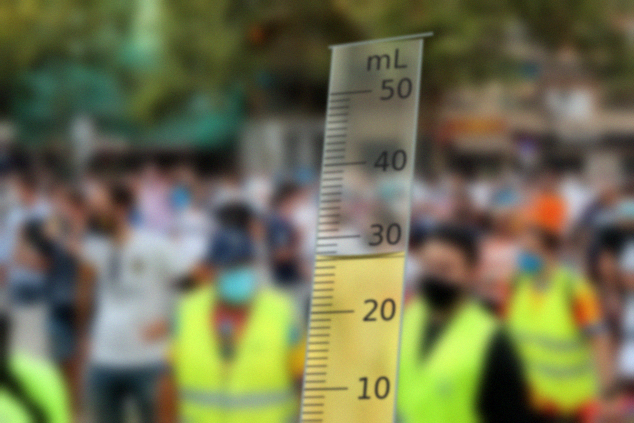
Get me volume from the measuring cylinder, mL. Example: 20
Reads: 27
